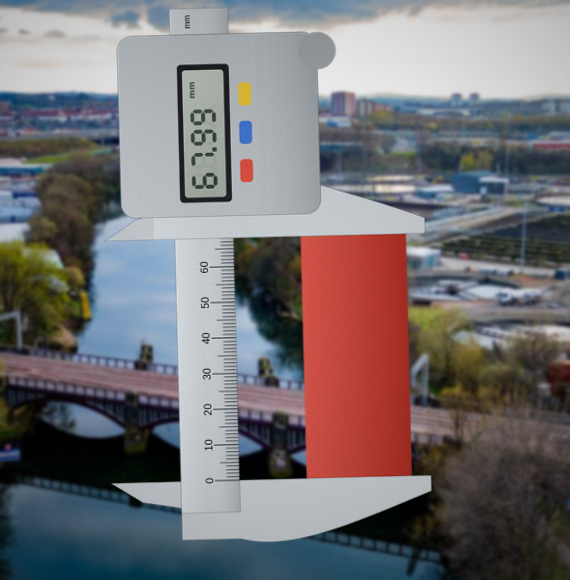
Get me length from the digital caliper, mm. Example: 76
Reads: 67.99
